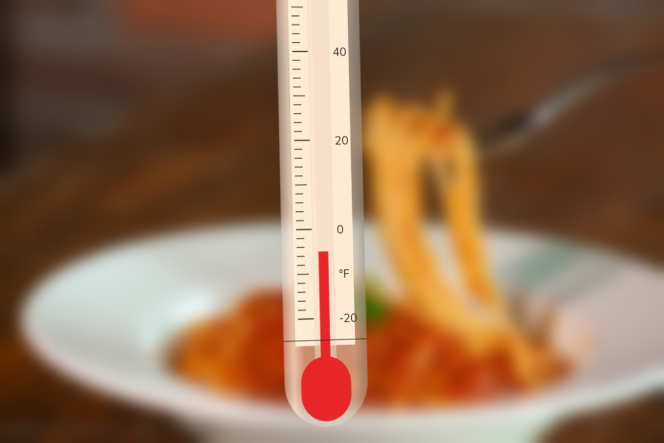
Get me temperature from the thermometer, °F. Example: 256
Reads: -5
